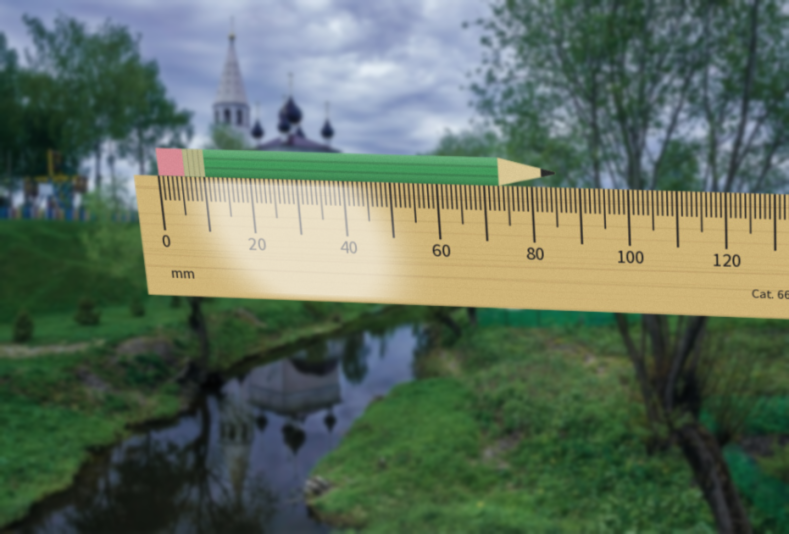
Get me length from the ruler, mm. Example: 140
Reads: 85
